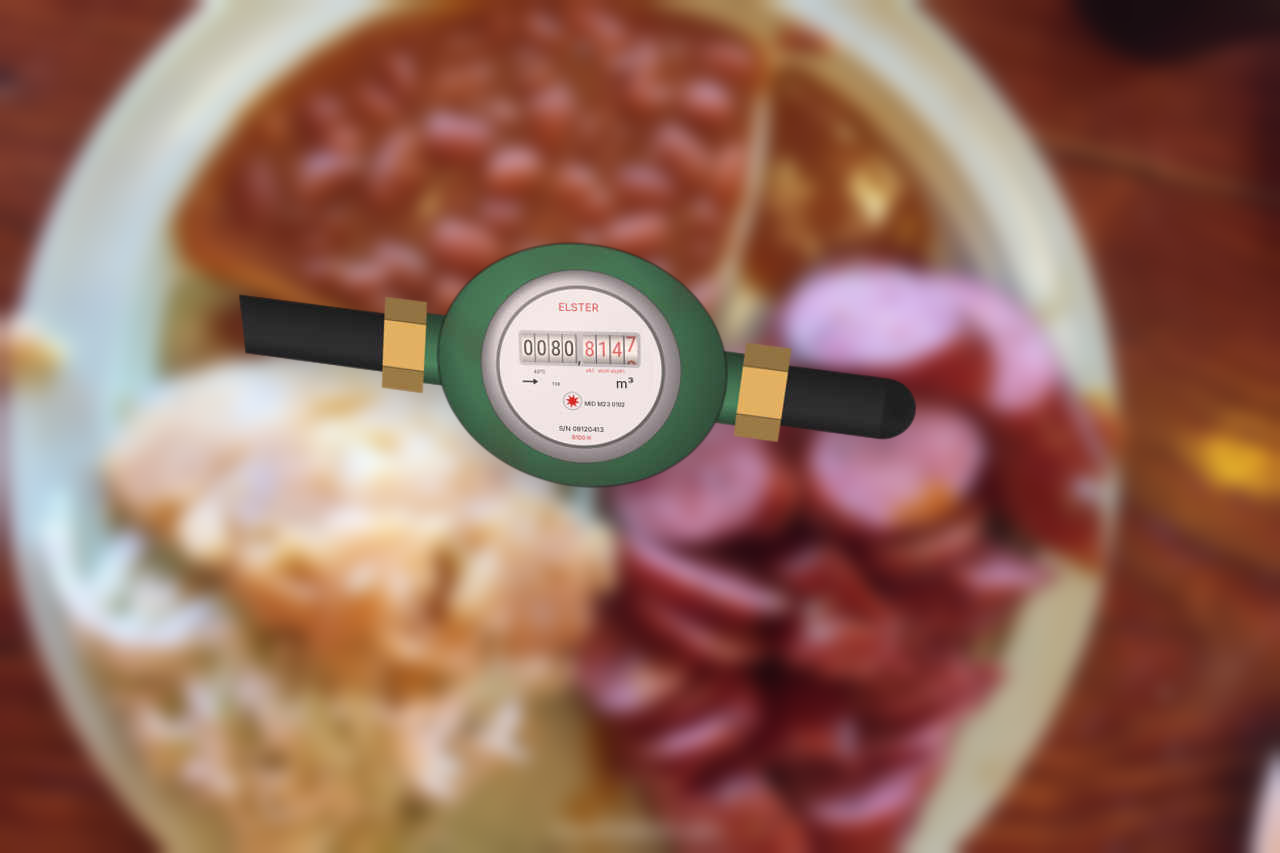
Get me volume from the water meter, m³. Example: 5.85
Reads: 80.8147
